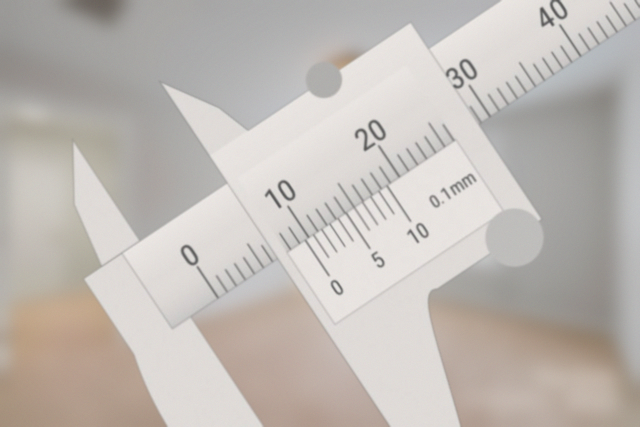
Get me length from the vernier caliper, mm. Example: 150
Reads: 9.6
